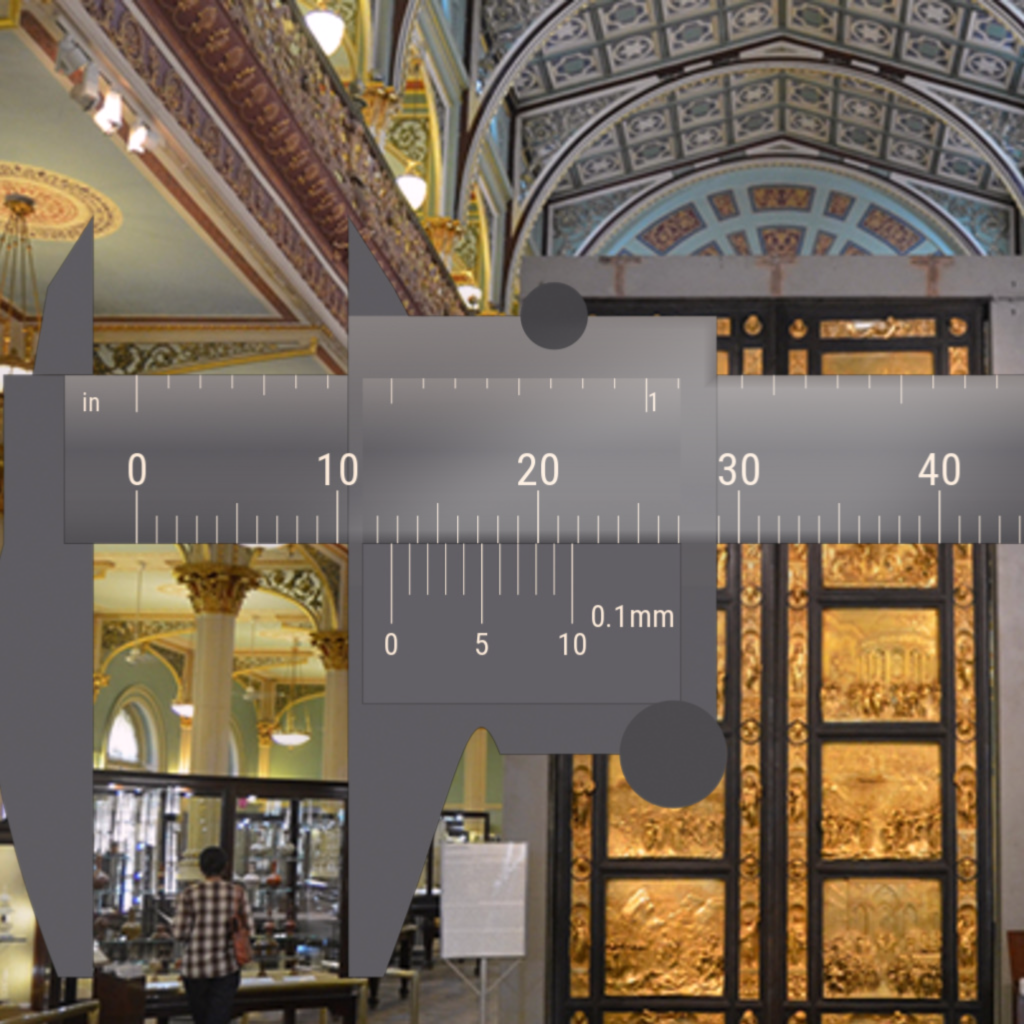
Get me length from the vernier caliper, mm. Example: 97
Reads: 12.7
